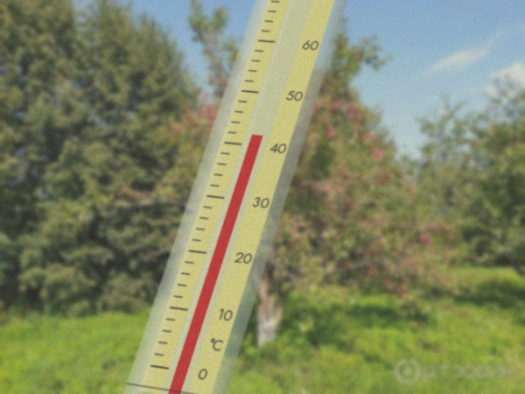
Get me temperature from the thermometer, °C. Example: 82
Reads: 42
